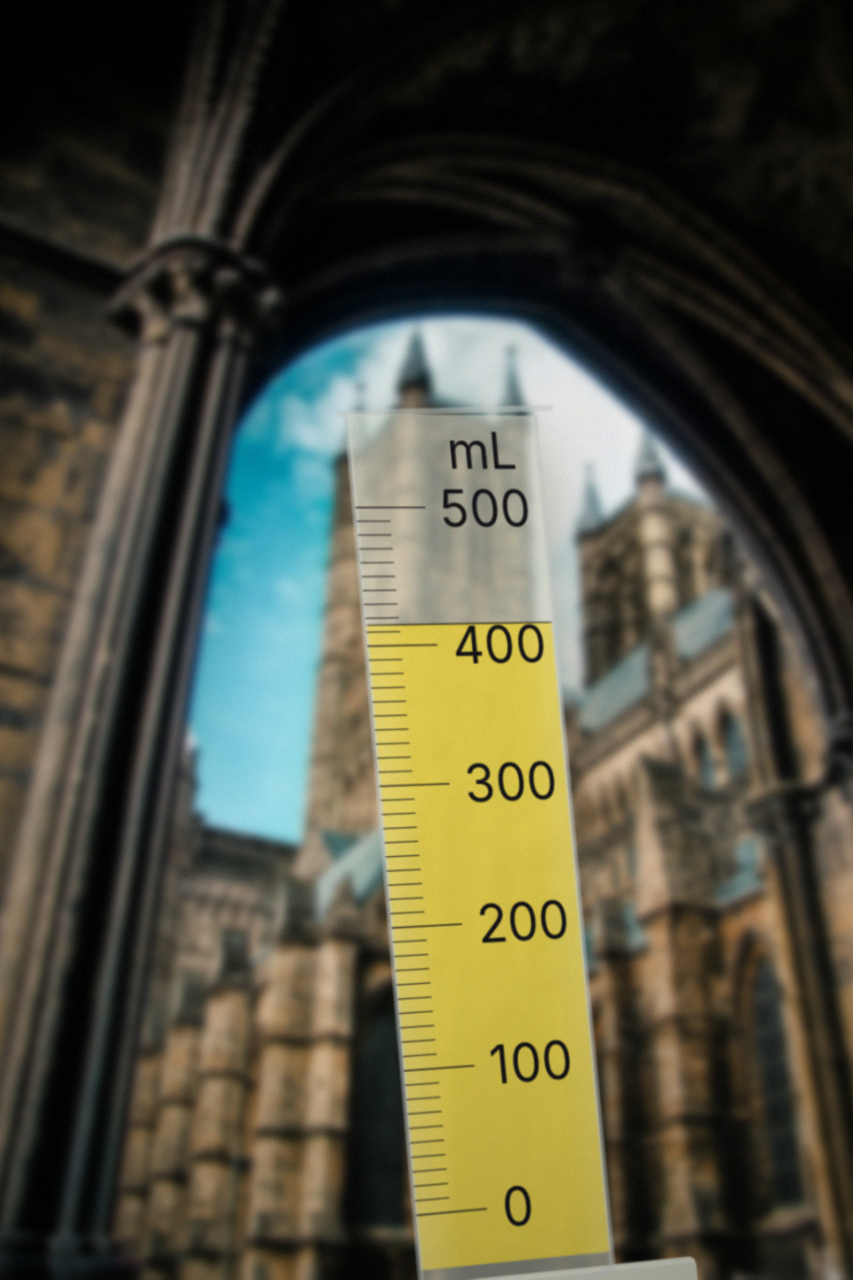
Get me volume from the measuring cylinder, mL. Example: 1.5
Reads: 415
